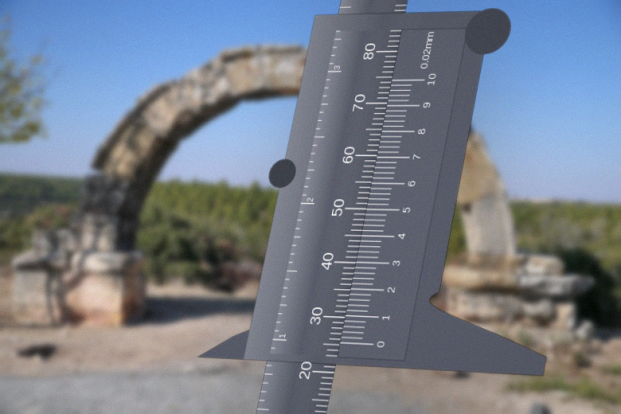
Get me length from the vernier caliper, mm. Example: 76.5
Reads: 25.4
